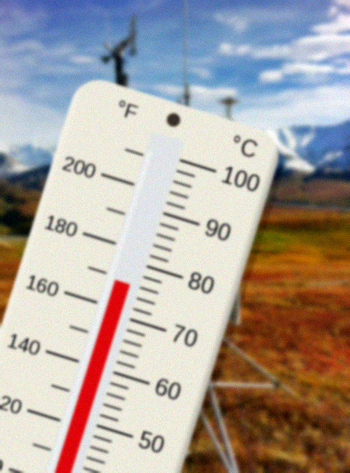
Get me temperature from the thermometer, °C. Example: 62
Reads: 76
